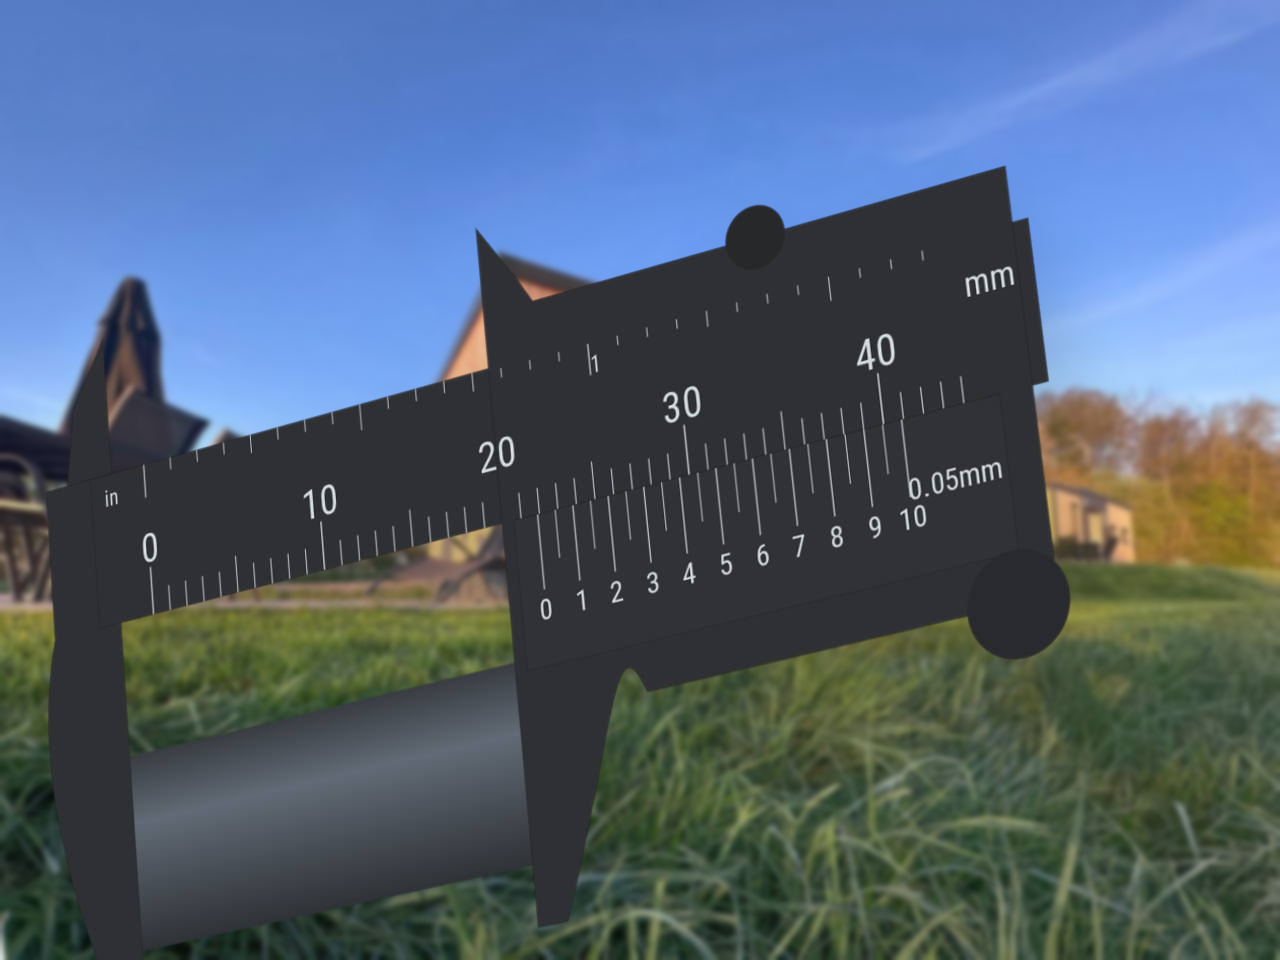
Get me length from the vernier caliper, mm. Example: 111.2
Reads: 21.9
